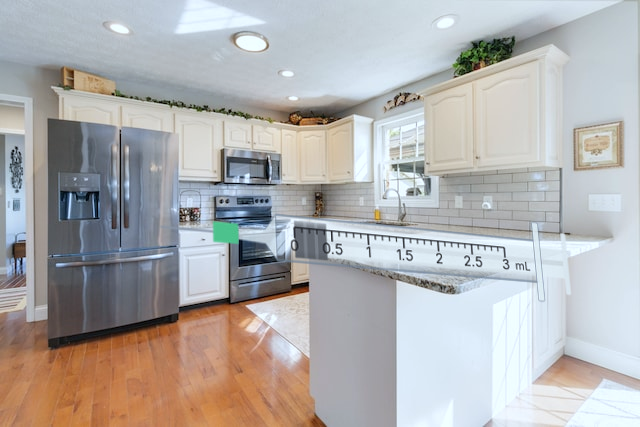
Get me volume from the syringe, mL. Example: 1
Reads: 0
